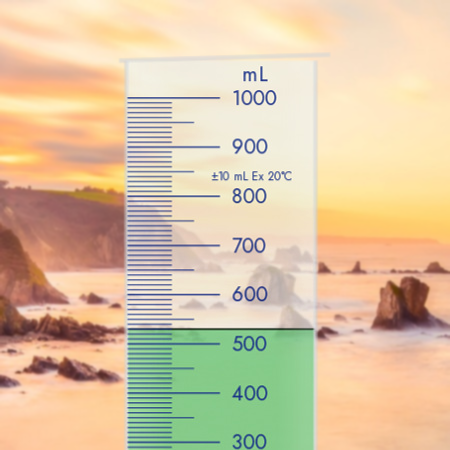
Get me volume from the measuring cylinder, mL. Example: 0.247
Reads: 530
